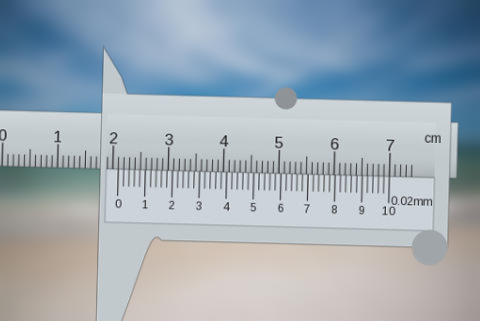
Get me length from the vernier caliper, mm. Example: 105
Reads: 21.0
